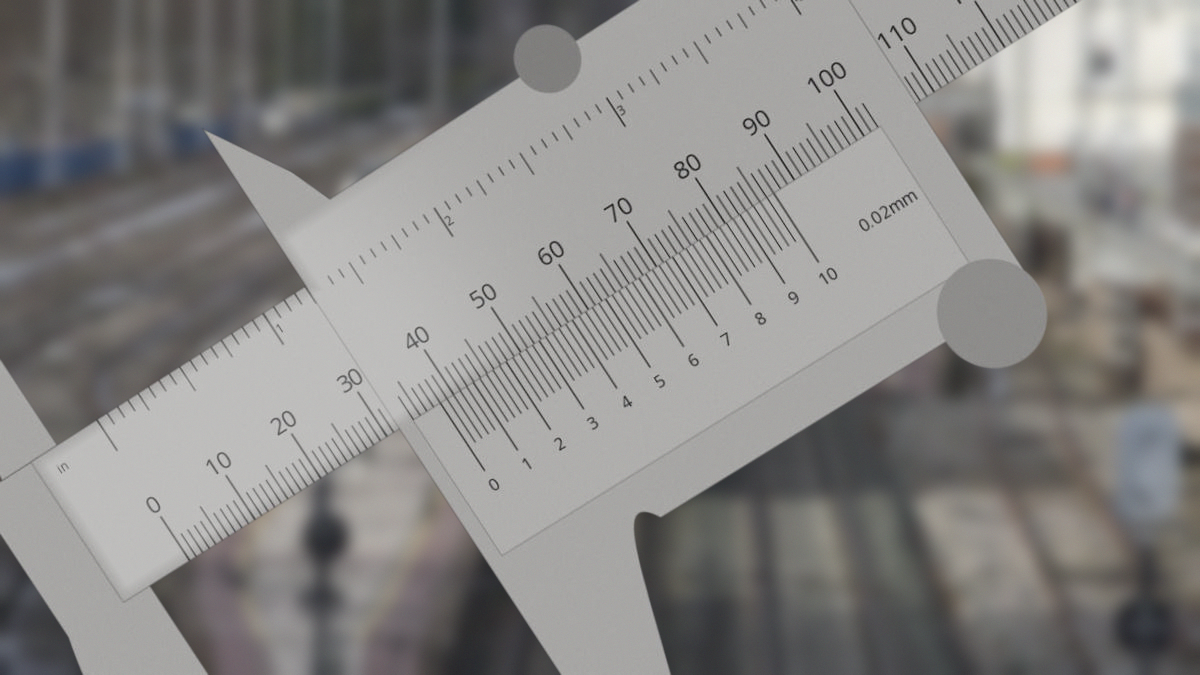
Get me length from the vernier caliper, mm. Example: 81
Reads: 38.0
